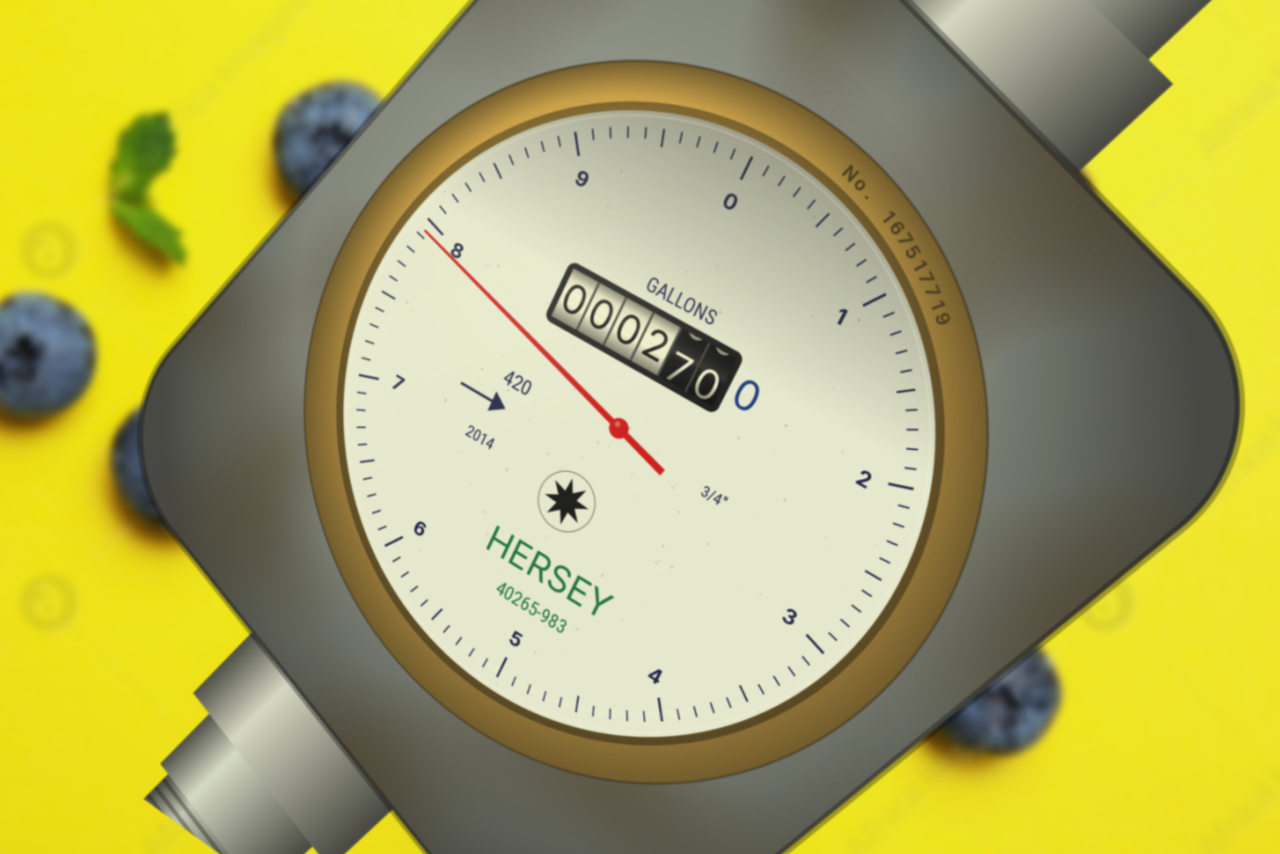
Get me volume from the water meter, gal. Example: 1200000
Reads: 2697.9
